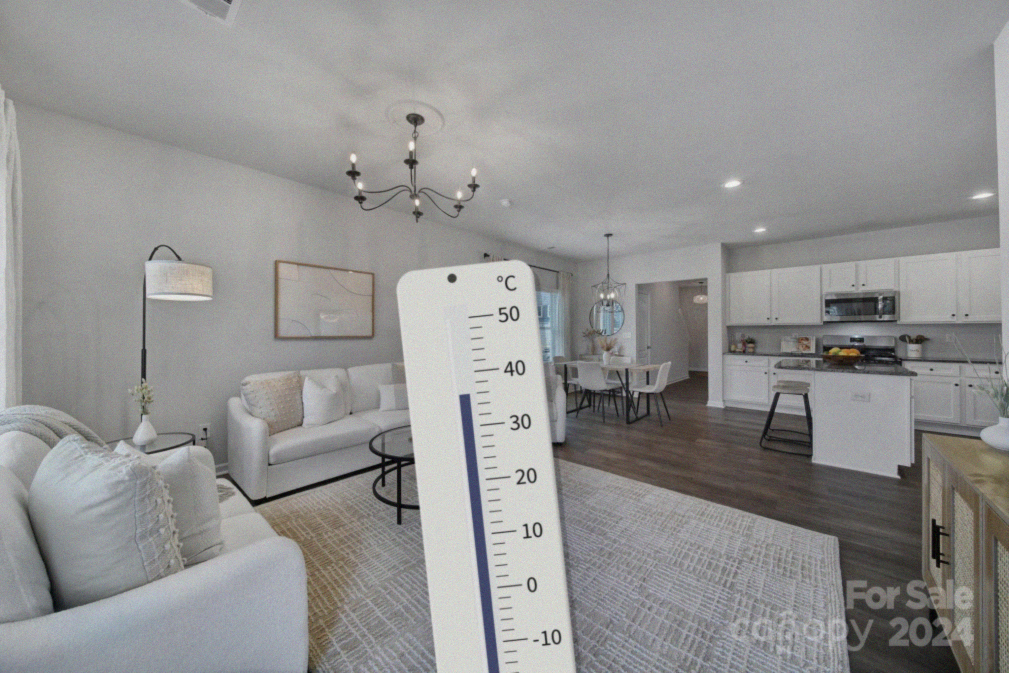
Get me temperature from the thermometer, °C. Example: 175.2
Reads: 36
